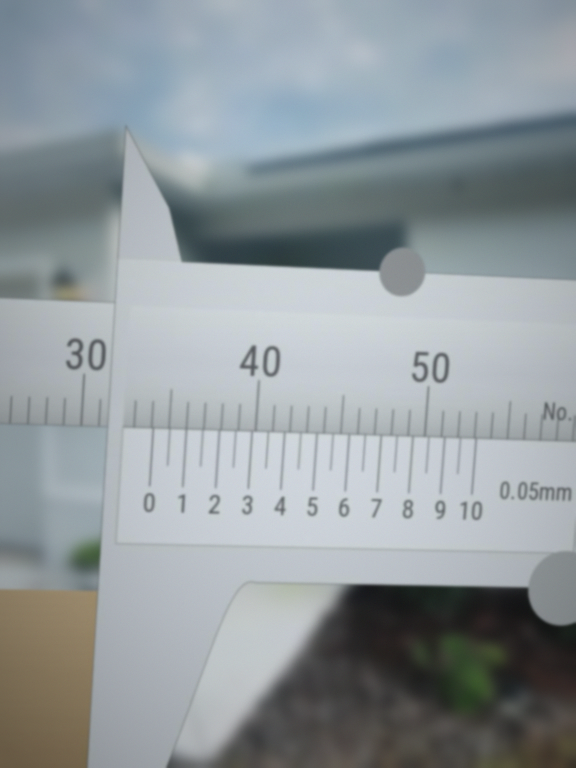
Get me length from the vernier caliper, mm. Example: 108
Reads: 34.1
